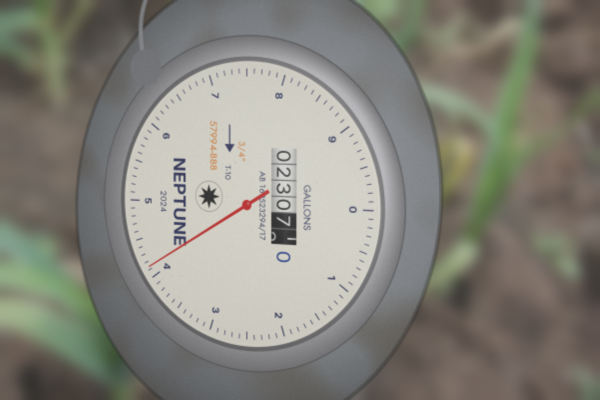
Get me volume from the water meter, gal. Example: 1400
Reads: 230714.1
